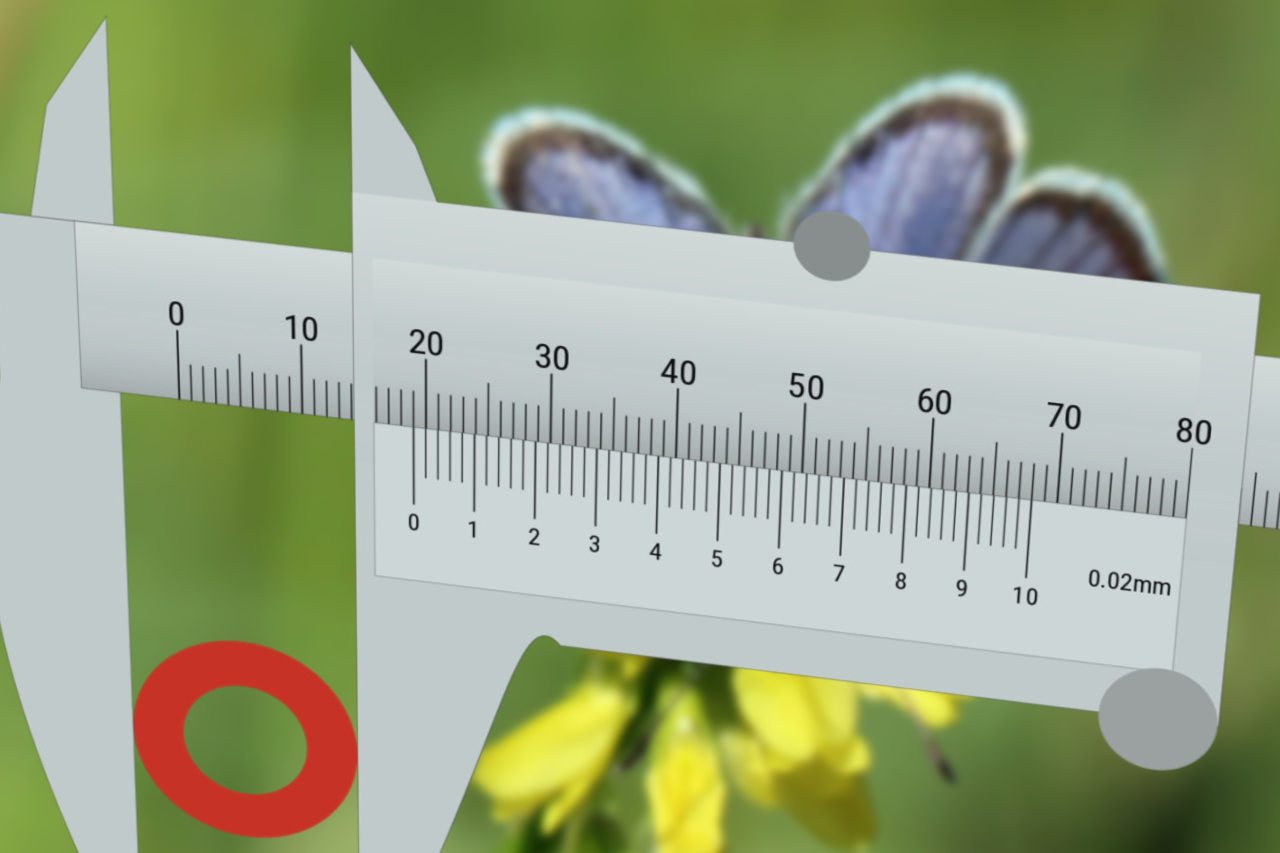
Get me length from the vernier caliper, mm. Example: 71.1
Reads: 19.0
